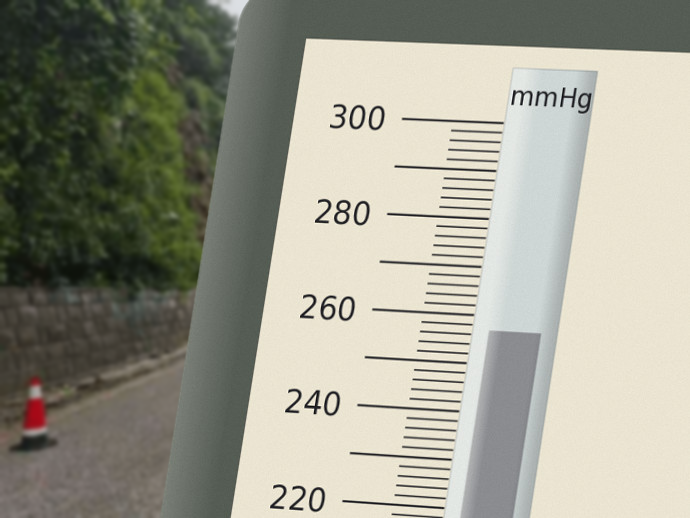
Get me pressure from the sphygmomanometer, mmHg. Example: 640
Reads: 257
